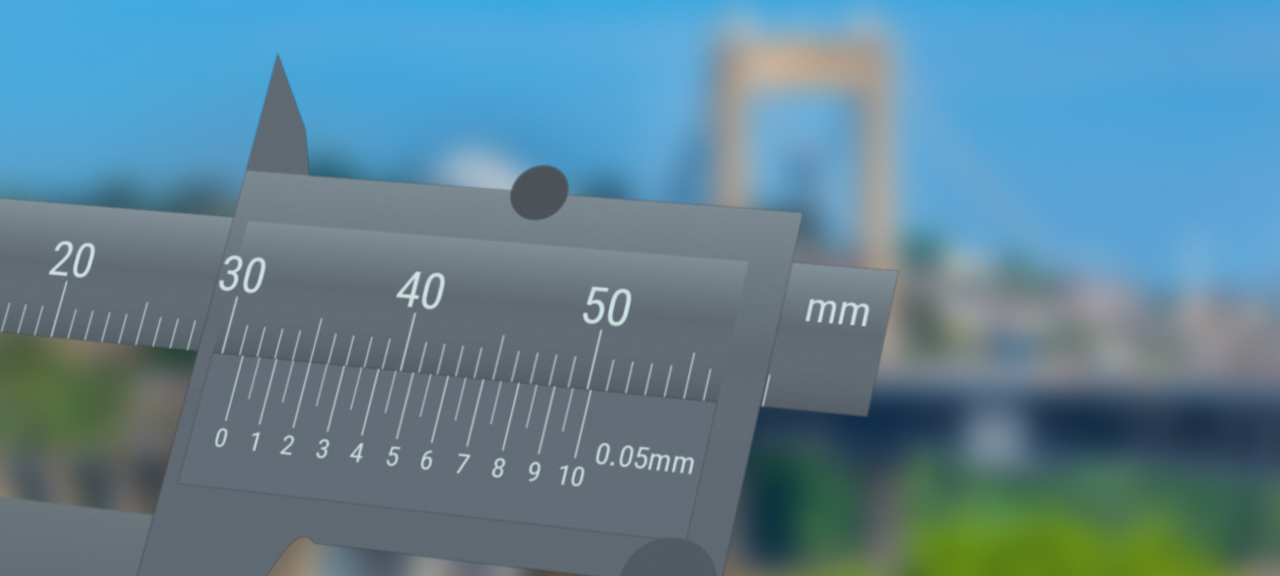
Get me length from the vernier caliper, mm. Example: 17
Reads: 31.2
